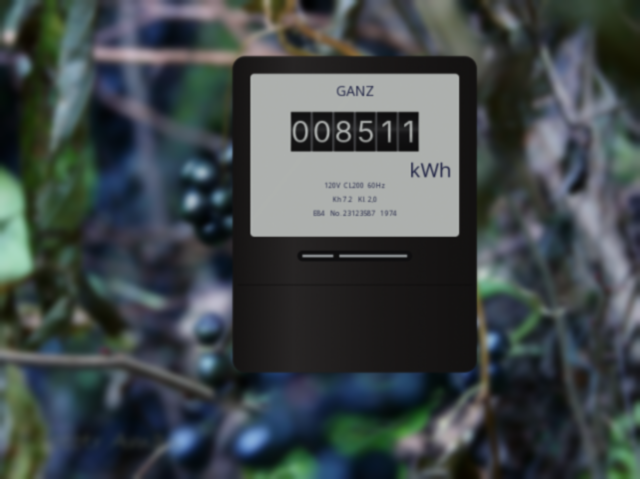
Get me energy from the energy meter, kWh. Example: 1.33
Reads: 8511
